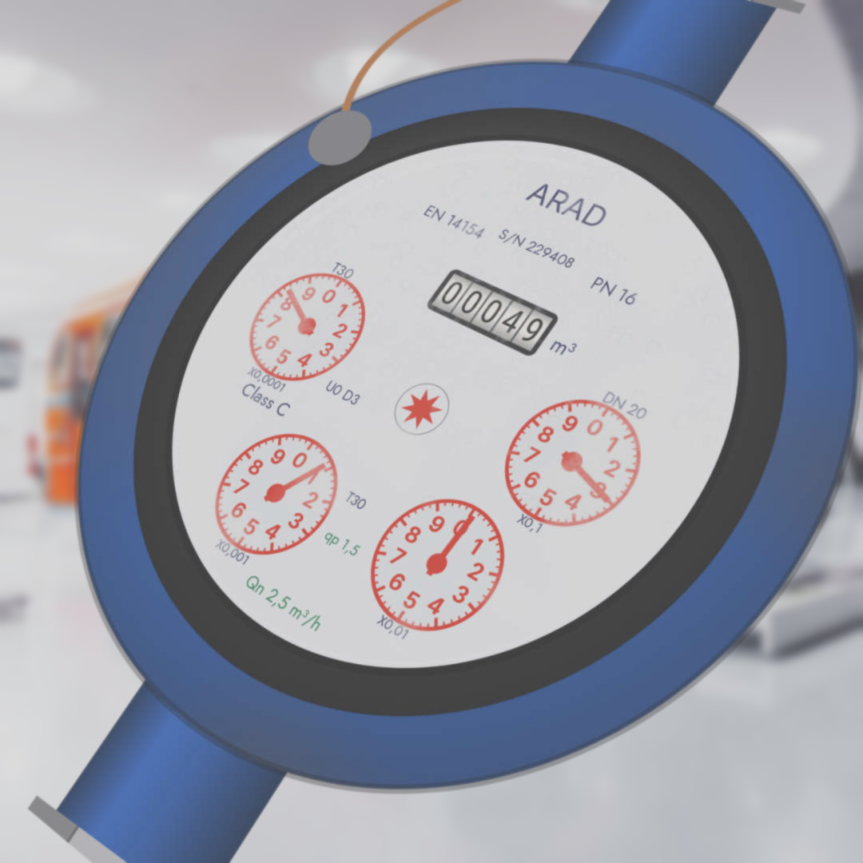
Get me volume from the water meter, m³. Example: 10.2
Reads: 49.3008
